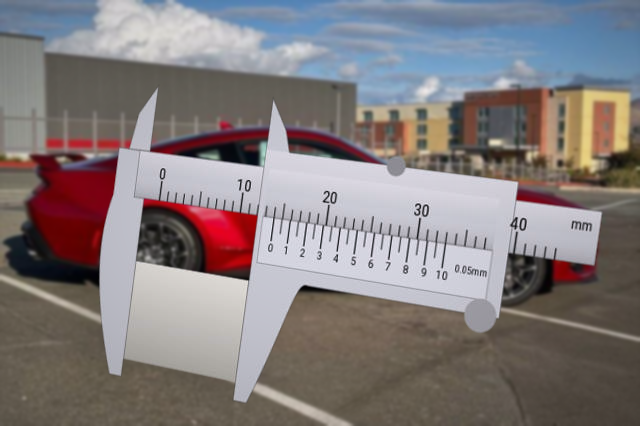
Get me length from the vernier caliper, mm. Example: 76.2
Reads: 14.0
